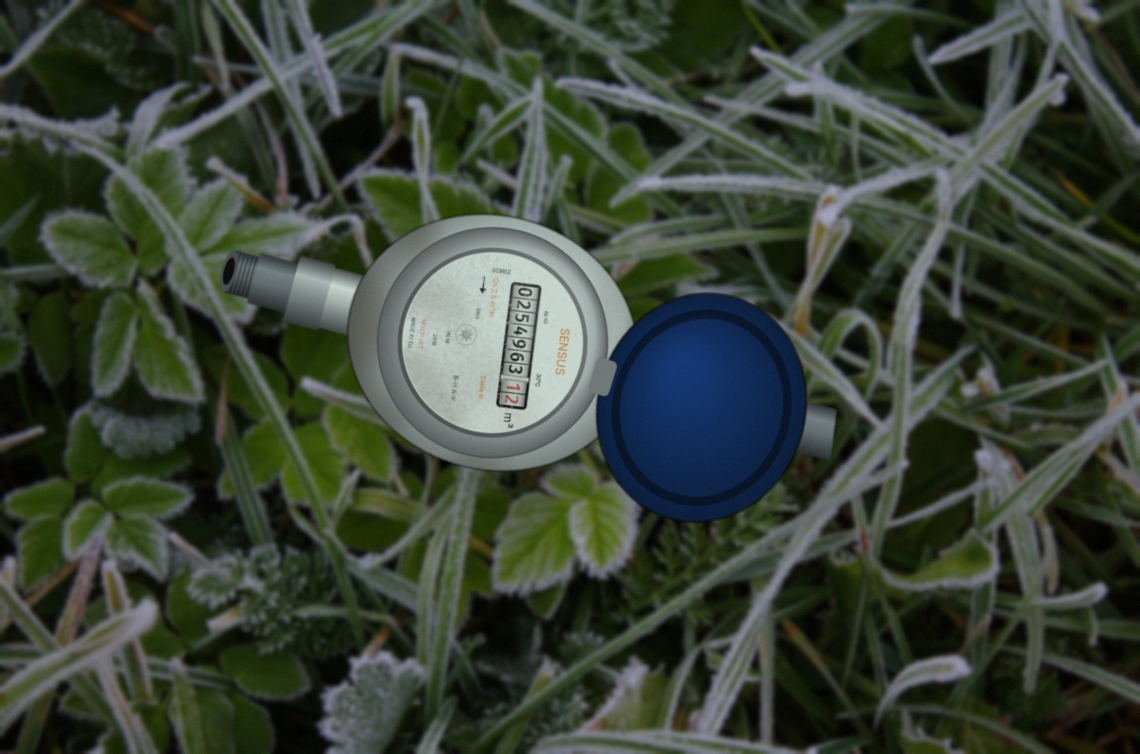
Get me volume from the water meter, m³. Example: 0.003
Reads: 254963.12
